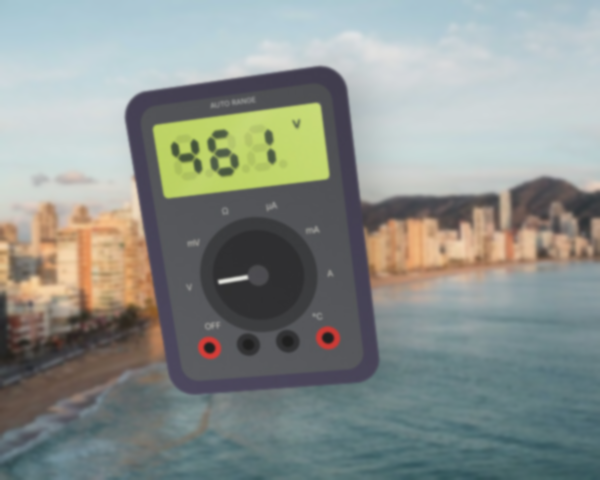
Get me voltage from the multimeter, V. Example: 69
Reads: 461
